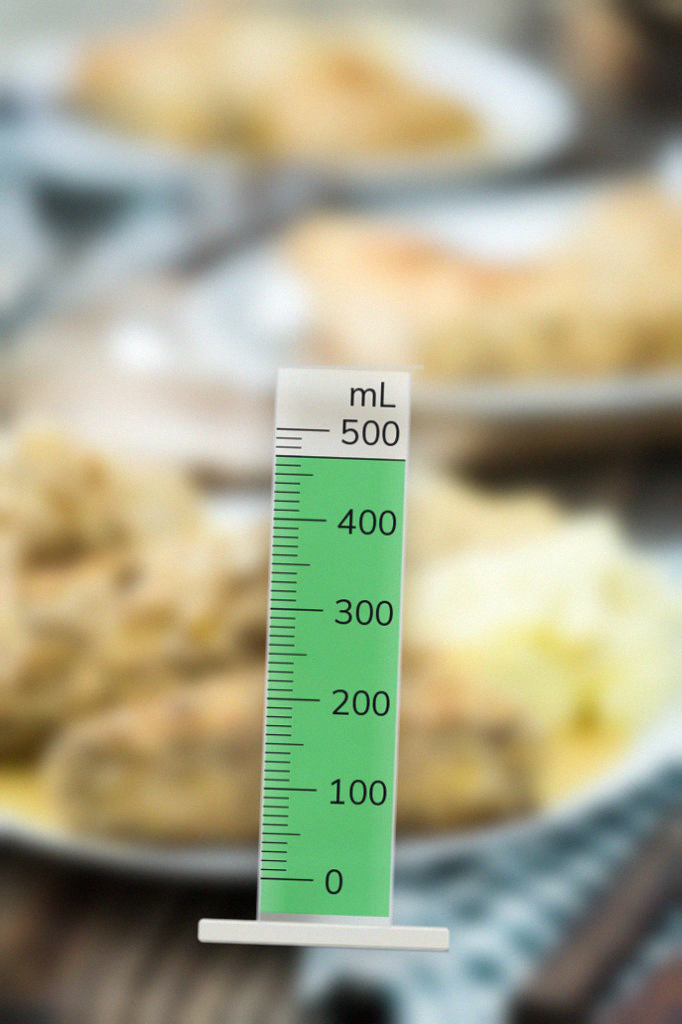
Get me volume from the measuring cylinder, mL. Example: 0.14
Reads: 470
